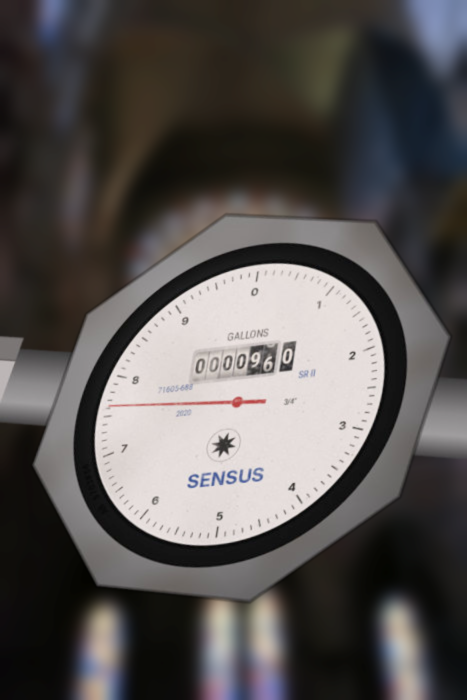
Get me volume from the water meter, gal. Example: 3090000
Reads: 957.6
